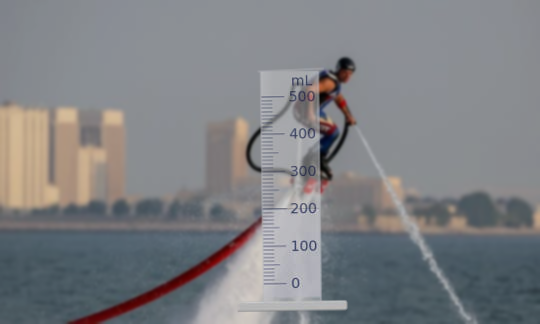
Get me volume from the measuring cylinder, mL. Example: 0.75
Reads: 200
